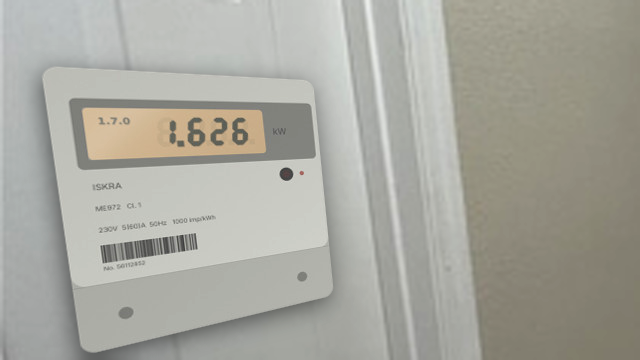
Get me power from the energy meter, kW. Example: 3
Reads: 1.626
